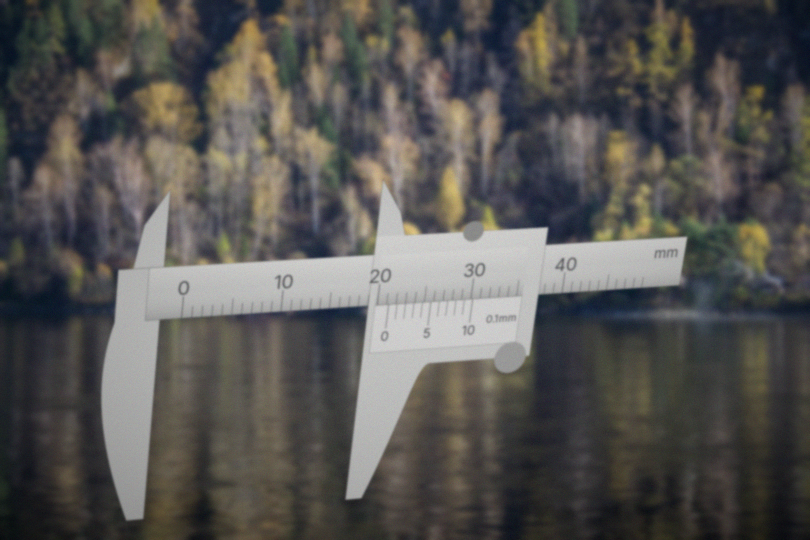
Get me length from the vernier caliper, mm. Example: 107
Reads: 21.2
